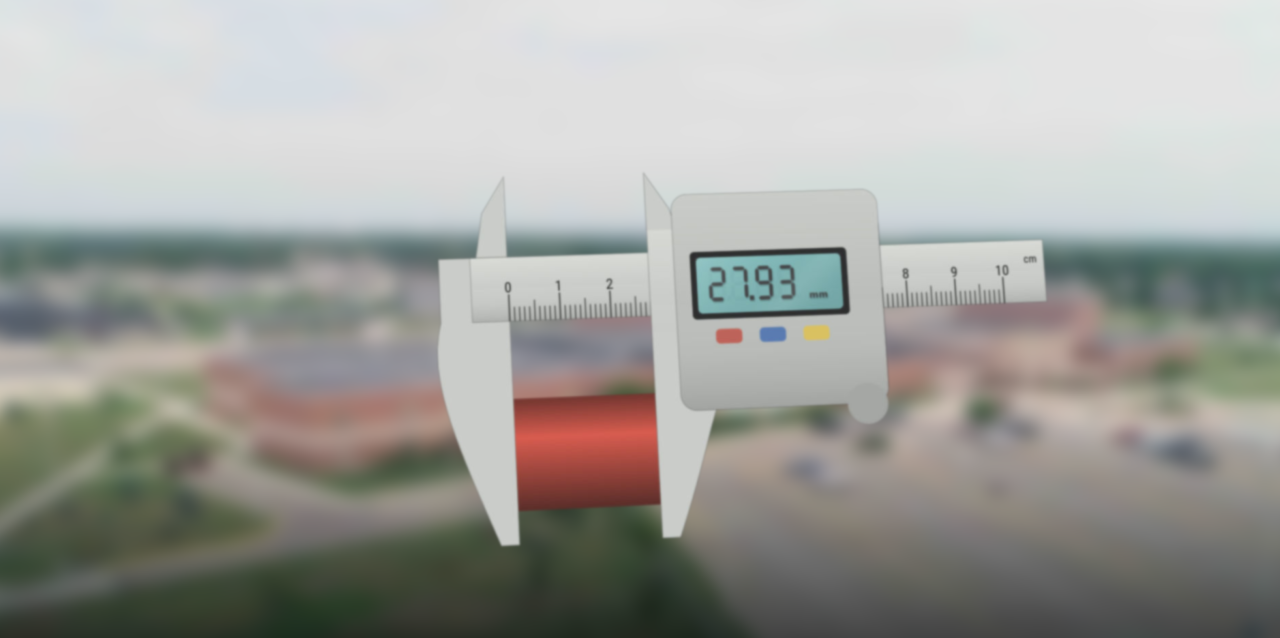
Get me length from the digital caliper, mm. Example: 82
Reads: 27.93
